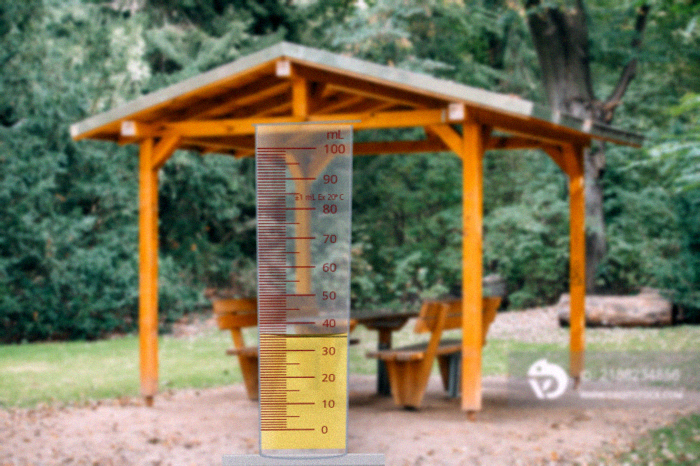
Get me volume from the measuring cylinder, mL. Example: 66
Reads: 35
